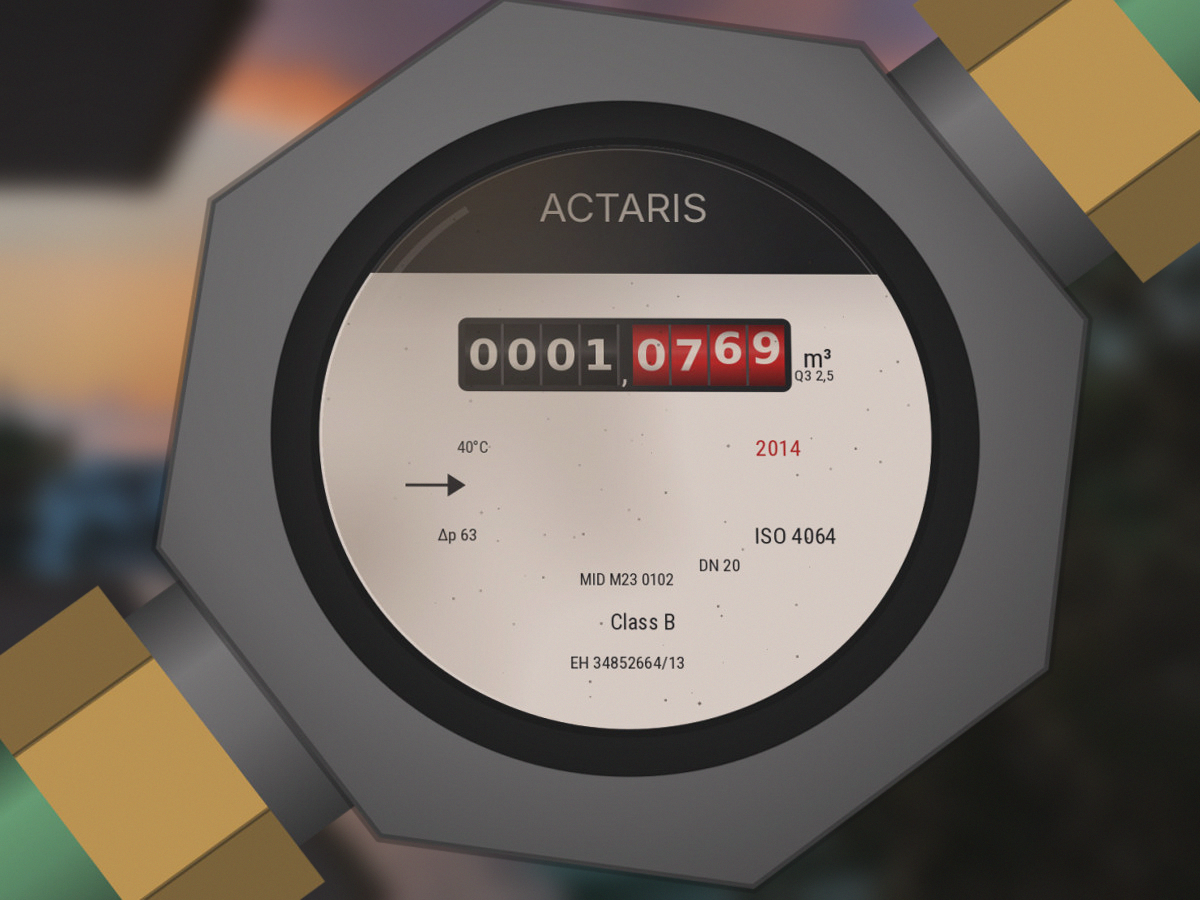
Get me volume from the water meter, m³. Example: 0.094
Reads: 1.0769
